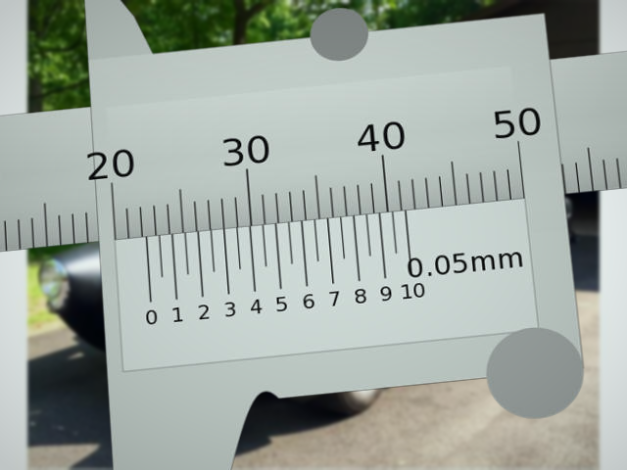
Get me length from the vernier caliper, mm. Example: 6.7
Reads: 22.3
